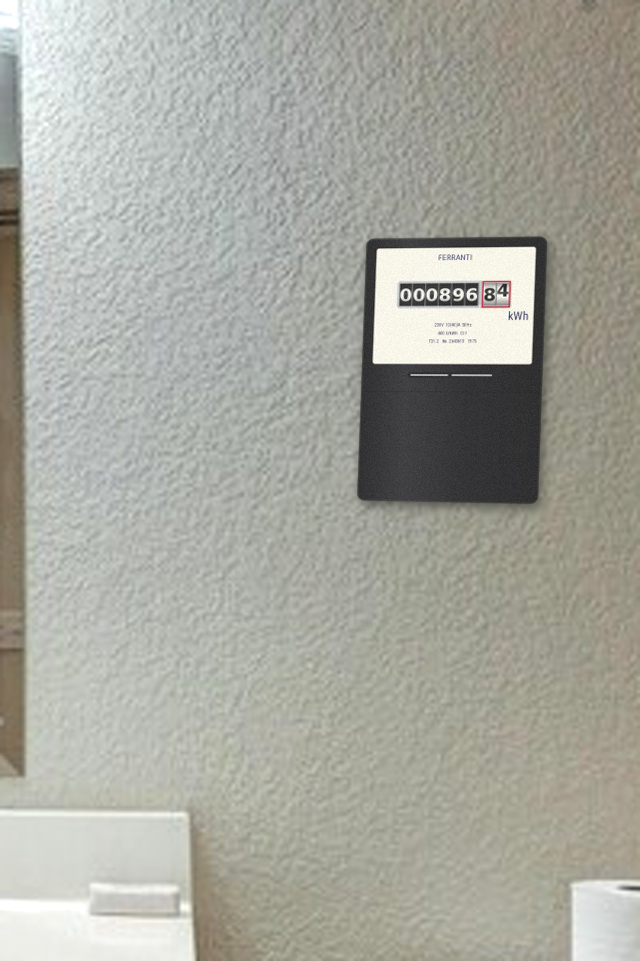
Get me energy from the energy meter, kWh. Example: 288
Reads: 896.84
